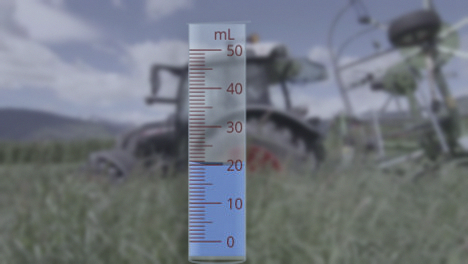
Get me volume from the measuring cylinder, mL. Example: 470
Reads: 20
